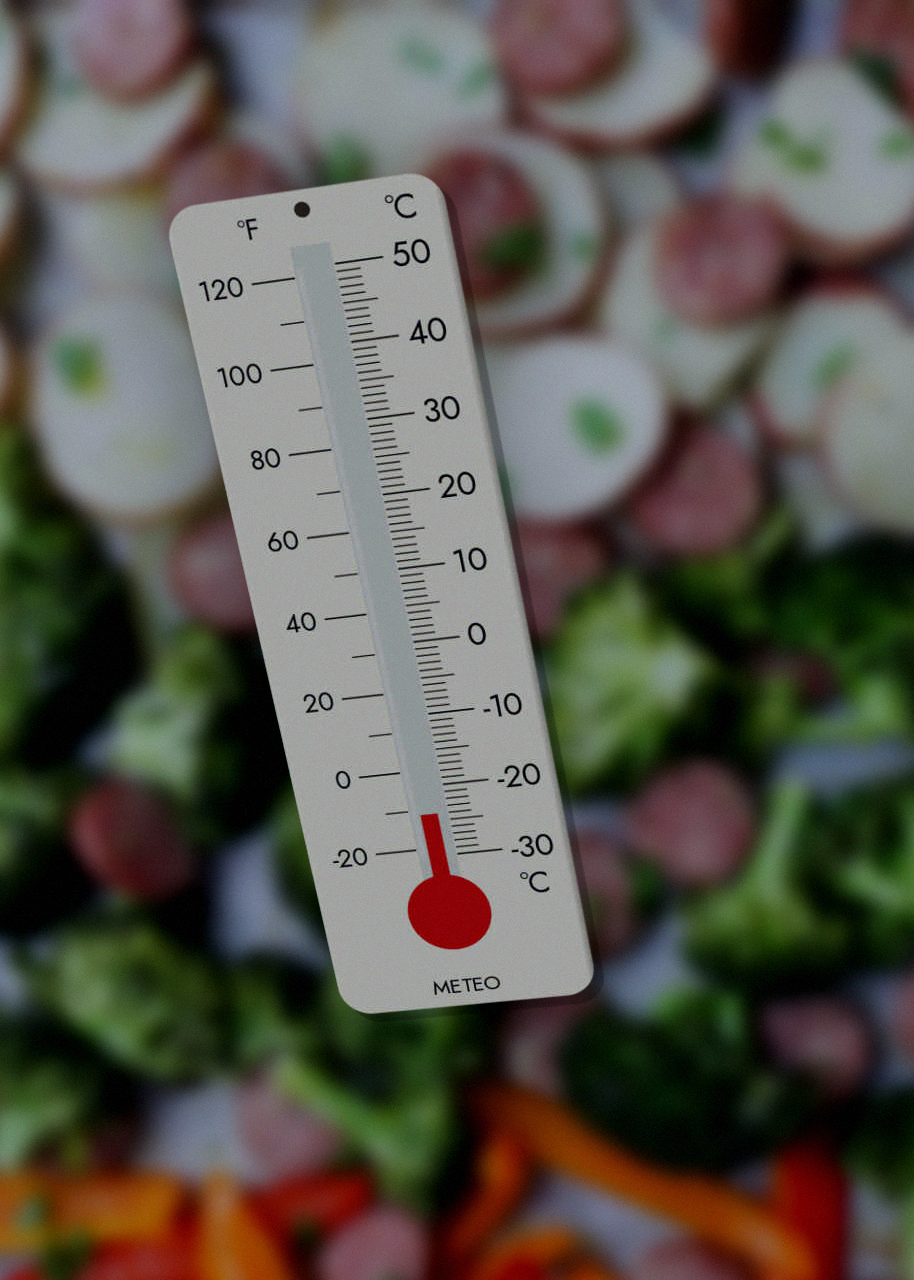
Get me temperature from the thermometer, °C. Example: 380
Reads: -24
